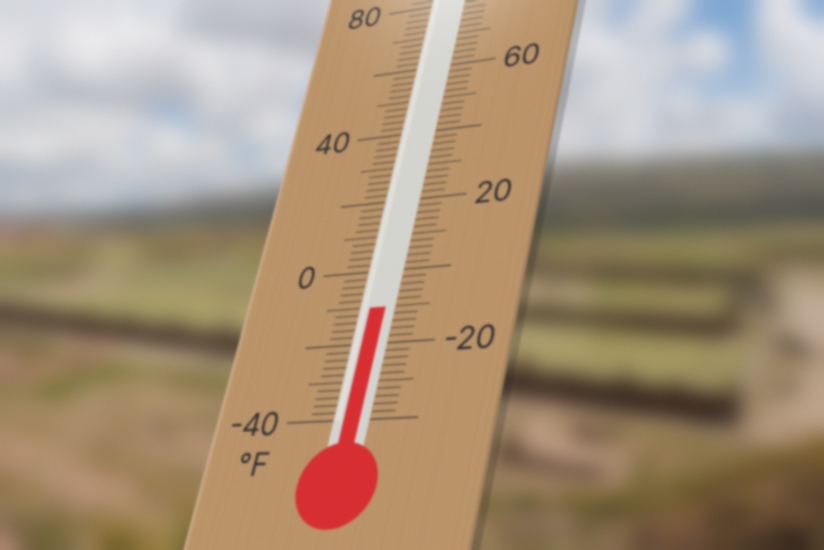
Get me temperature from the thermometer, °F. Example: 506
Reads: -10
